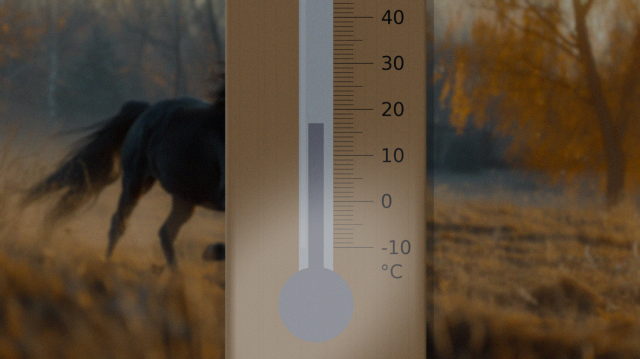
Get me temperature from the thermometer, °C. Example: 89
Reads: 17
